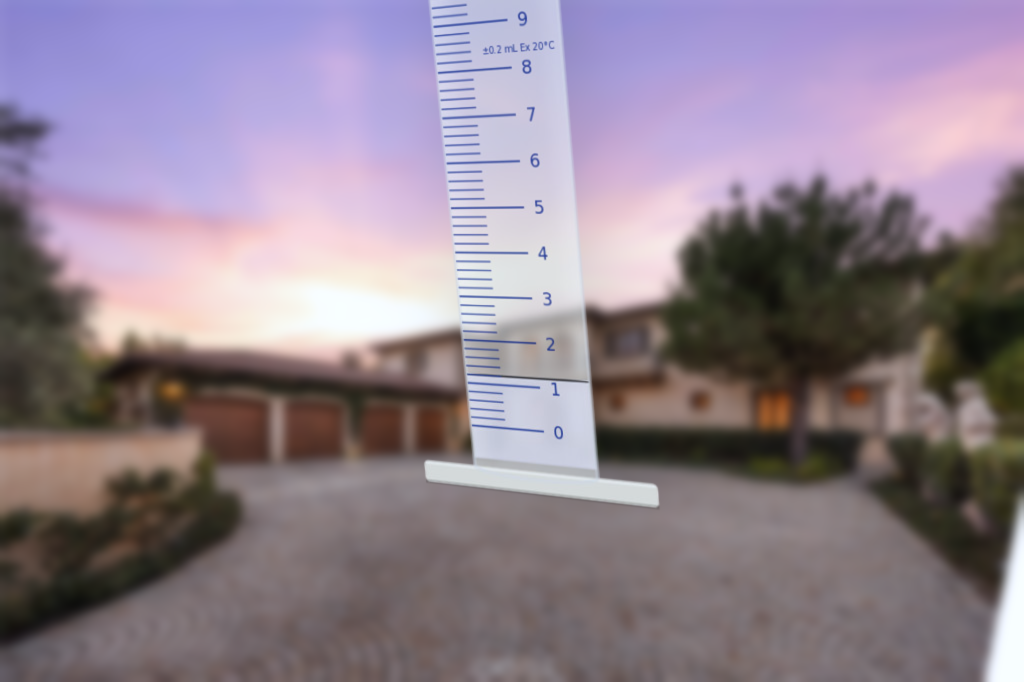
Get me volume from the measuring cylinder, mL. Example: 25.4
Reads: 1.2
